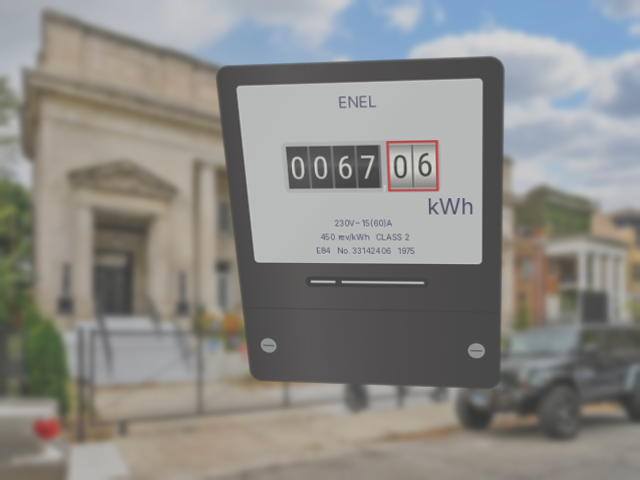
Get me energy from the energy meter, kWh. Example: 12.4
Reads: 67.06
